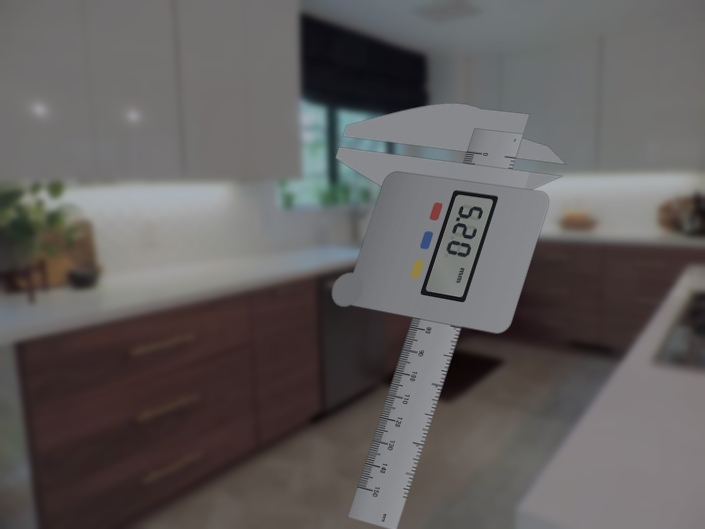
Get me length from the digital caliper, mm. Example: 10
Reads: 5.20
